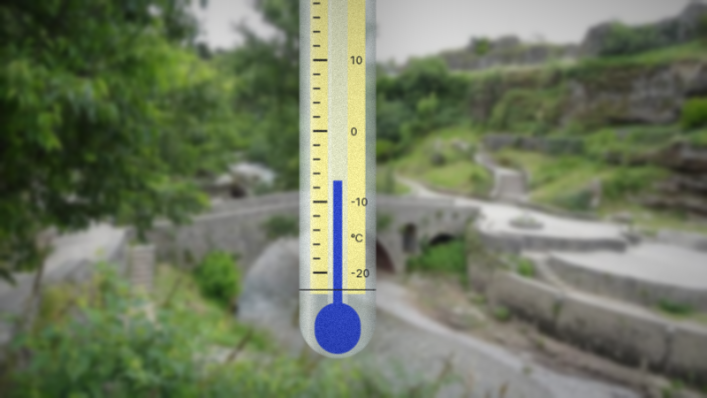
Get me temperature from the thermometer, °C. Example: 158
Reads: -7
